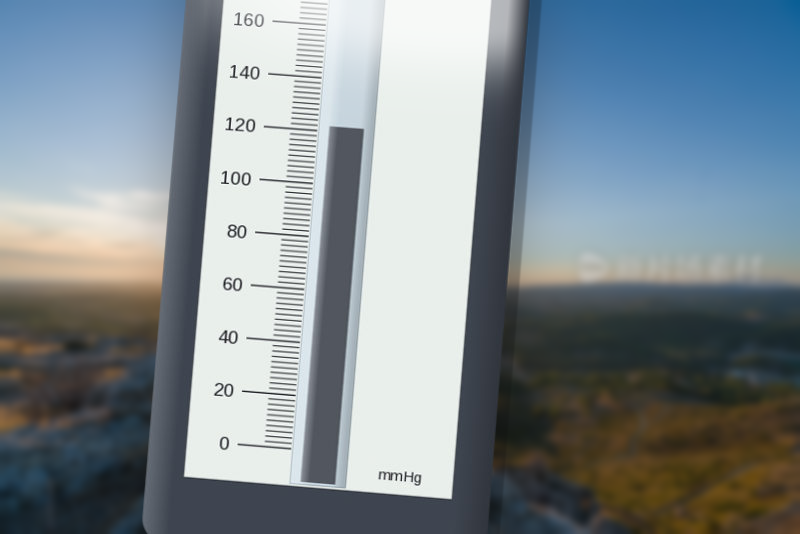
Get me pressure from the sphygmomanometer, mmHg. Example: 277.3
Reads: 122
